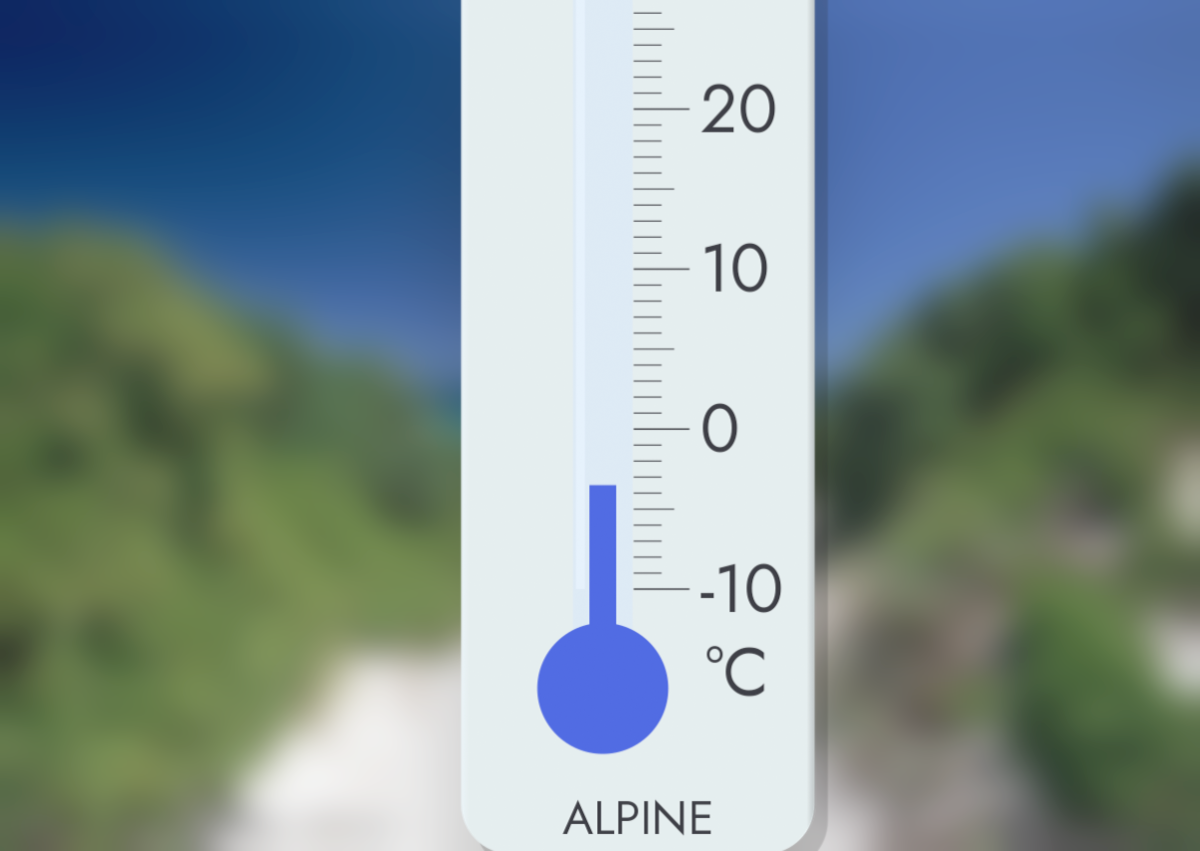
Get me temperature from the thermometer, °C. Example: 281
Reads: -3.5
